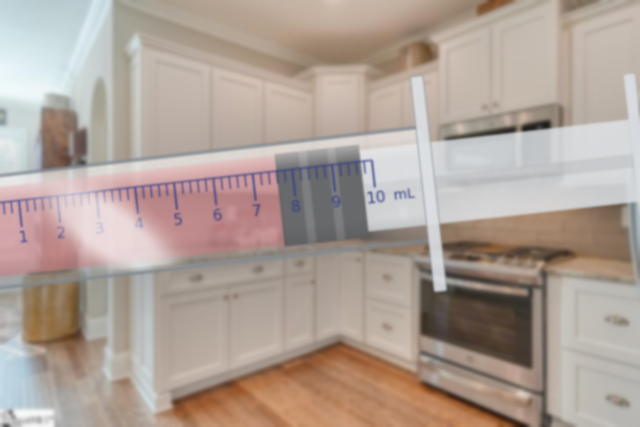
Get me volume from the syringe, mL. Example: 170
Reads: 7.6
